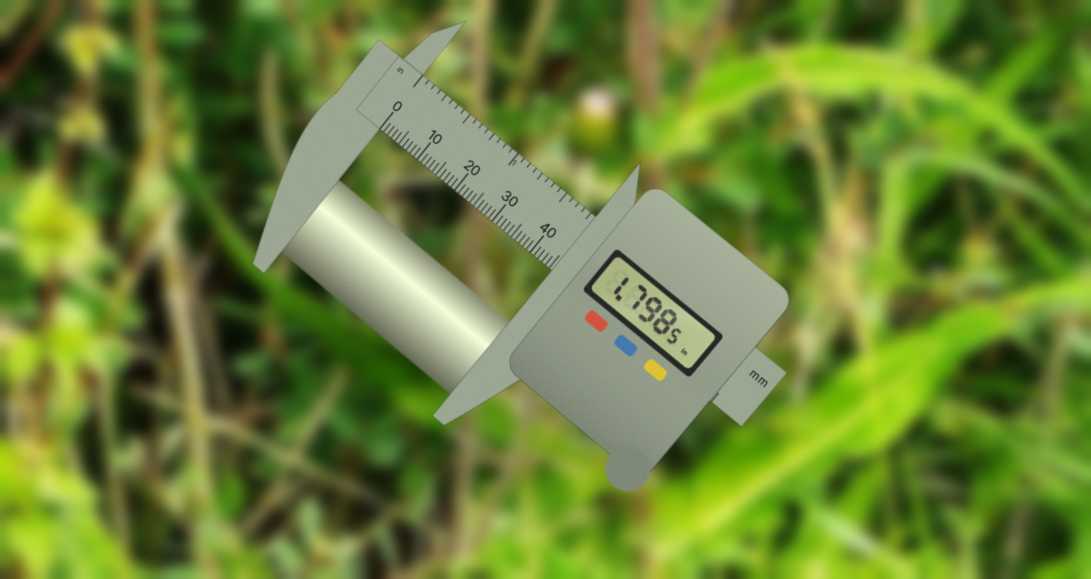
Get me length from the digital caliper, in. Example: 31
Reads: 1.7985
